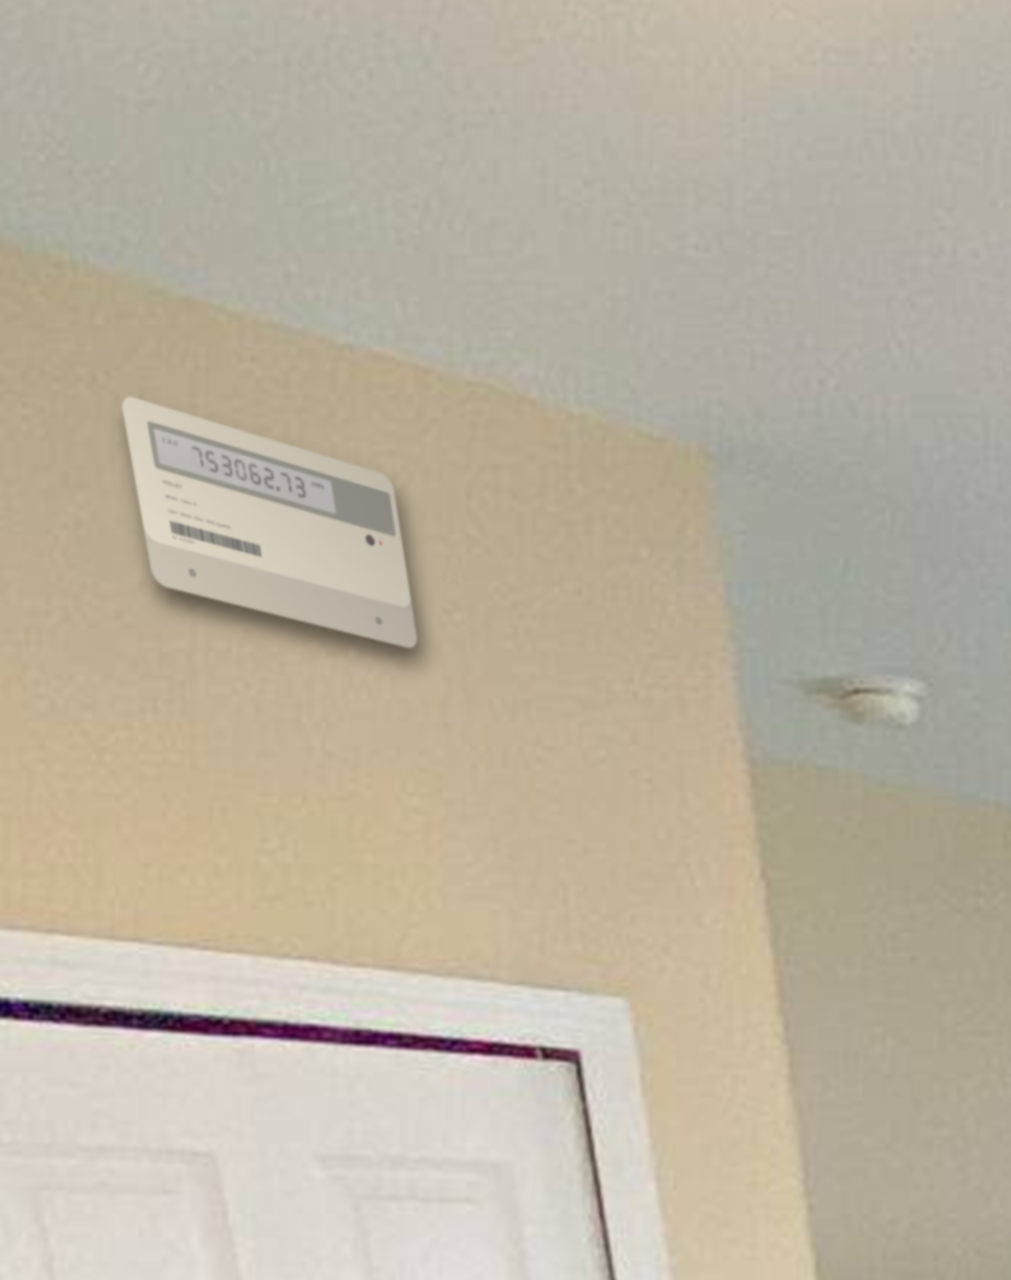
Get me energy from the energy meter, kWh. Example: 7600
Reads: 753062.73
